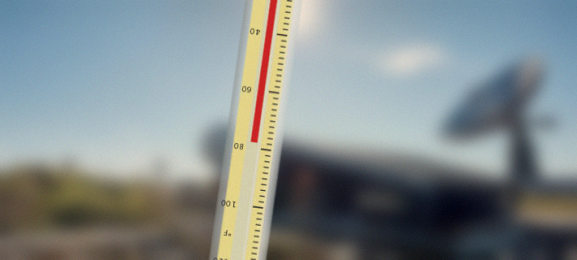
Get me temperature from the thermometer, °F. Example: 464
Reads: 78
